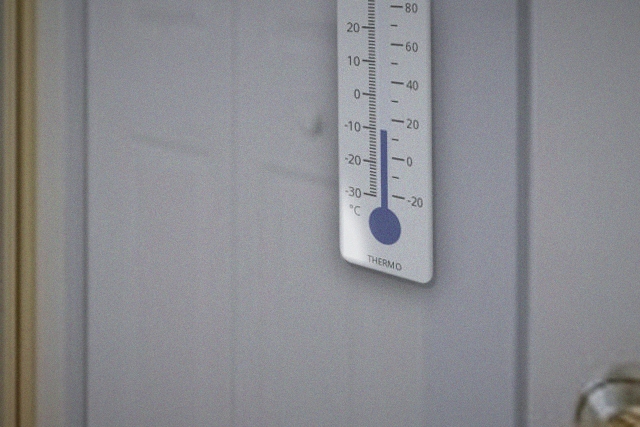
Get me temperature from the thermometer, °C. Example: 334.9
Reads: -10
